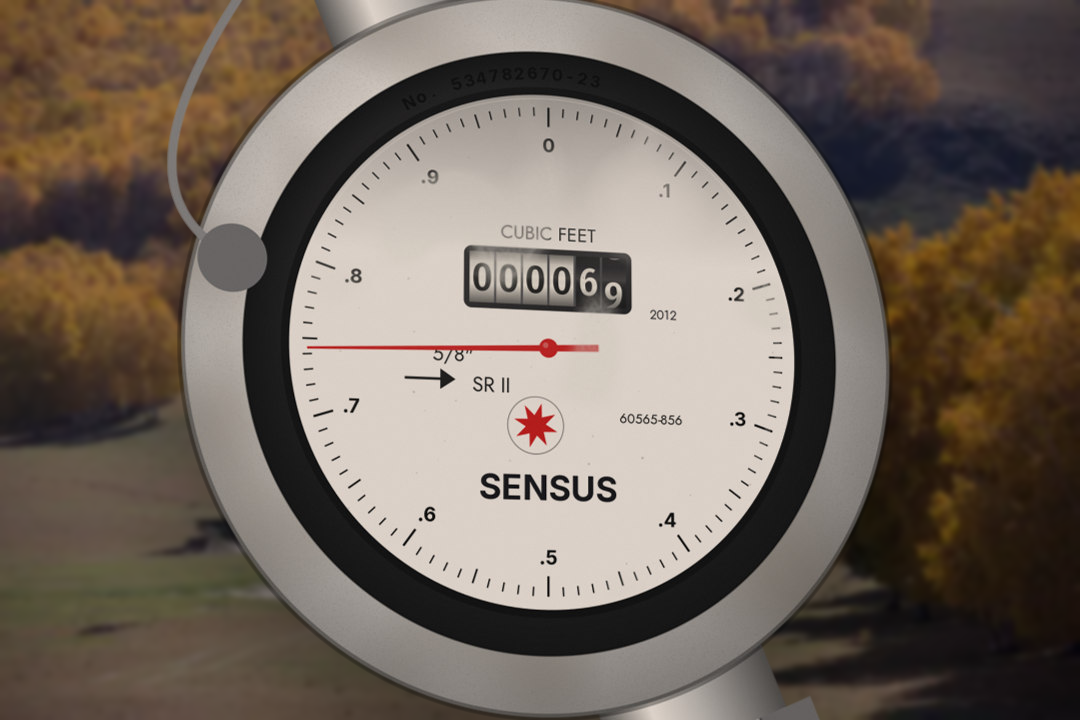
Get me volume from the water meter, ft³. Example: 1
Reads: 68.74
